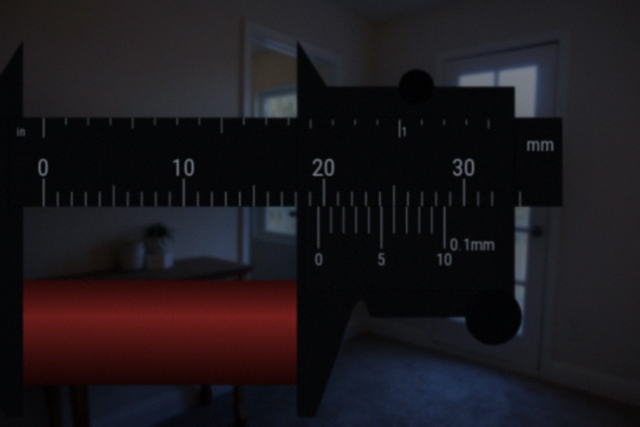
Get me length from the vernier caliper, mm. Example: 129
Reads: 19.6
